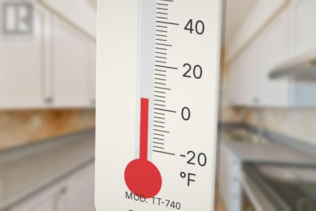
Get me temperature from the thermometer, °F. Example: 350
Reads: 4
